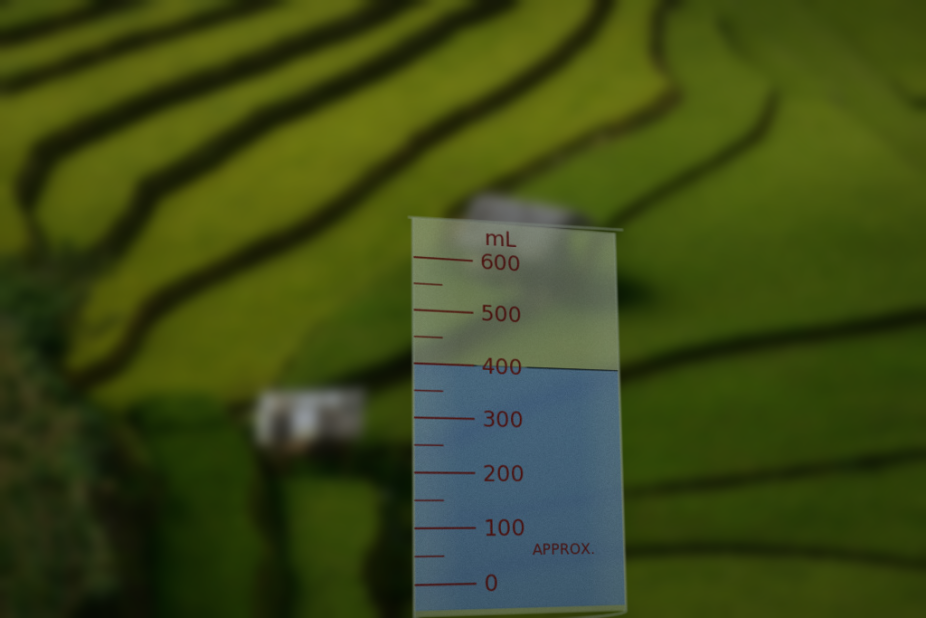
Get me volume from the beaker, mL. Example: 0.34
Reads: 400
